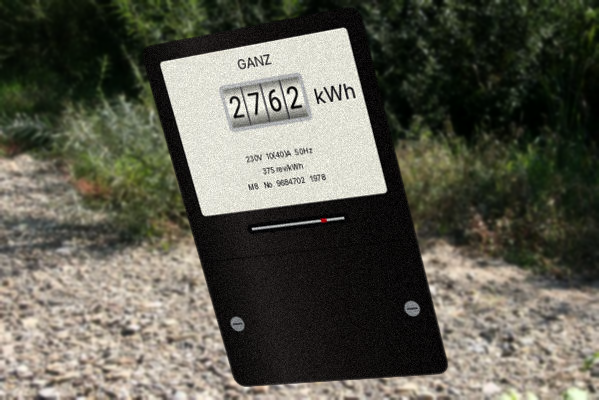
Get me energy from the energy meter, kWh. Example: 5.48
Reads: 2762
